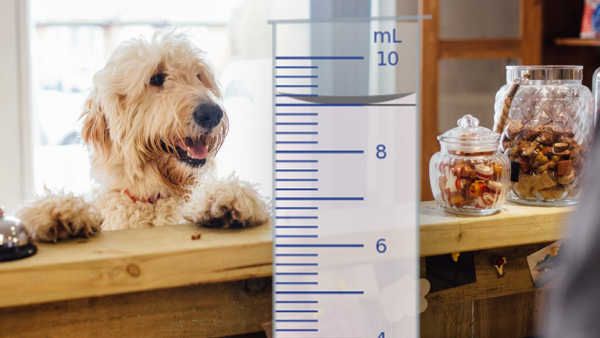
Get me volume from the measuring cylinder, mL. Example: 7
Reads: 9
